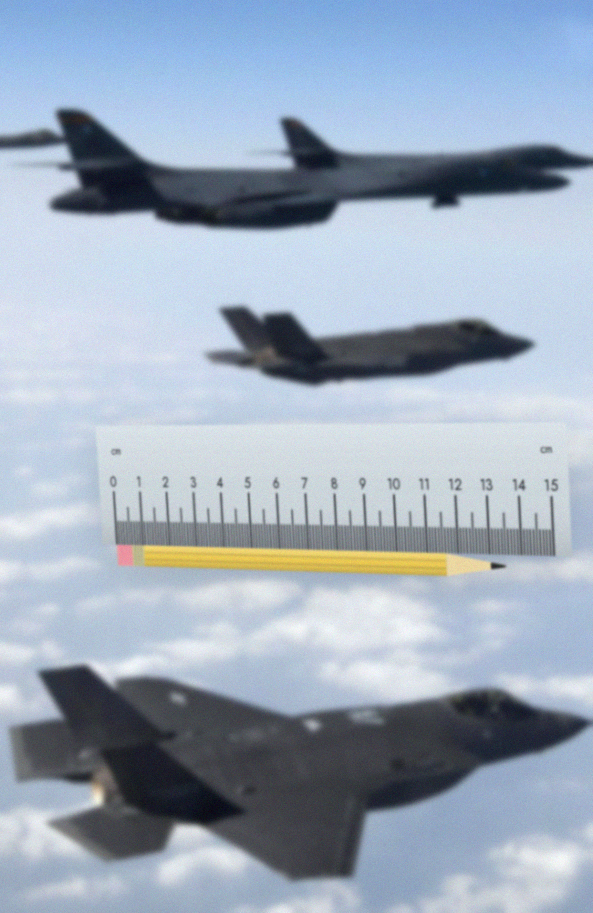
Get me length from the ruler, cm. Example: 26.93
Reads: 13.5
